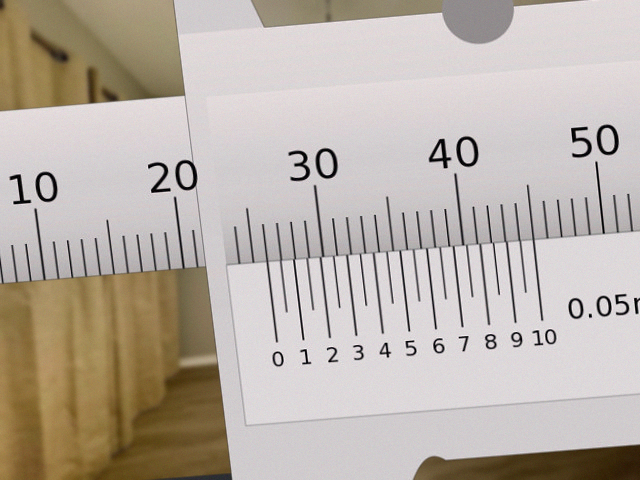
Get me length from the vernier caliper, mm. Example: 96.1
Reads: 26.0
